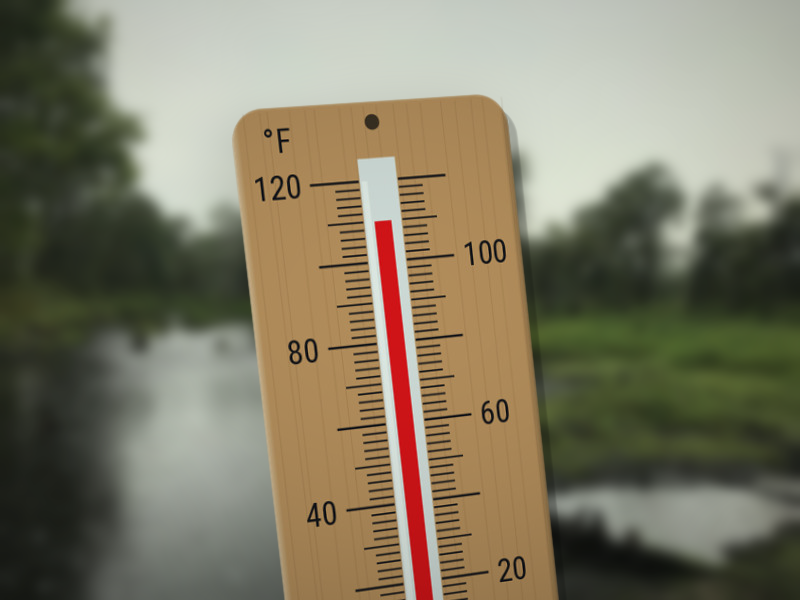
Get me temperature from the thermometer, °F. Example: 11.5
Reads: 110
